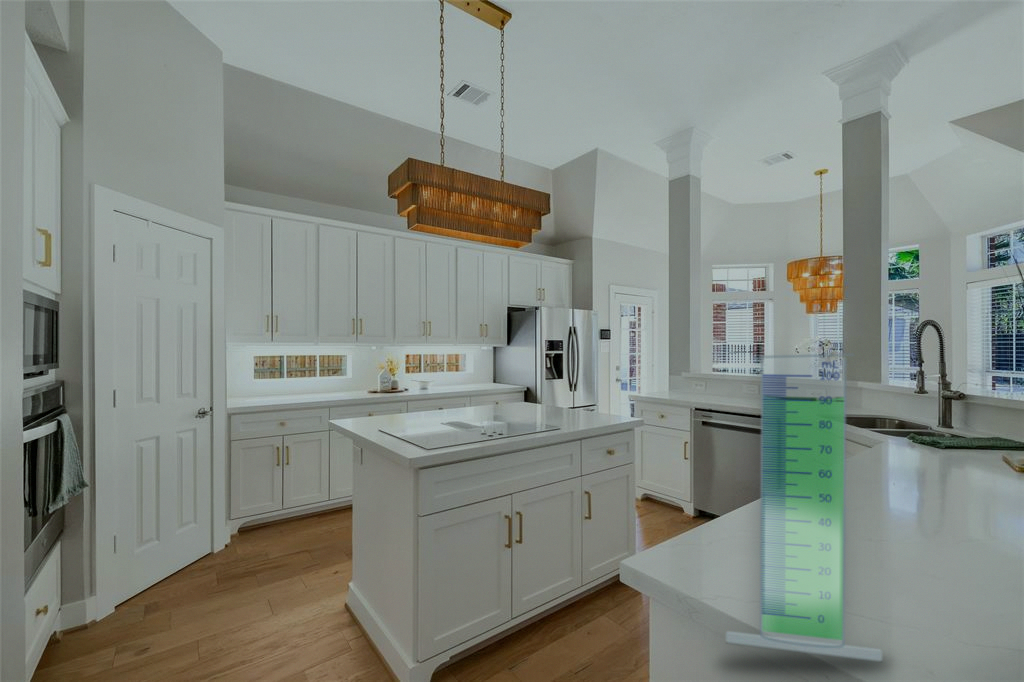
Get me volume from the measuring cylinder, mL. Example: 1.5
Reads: 90
